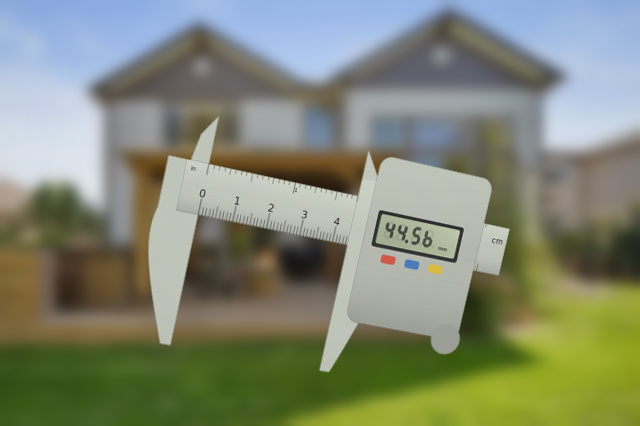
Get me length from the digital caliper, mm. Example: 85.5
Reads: 44.56
